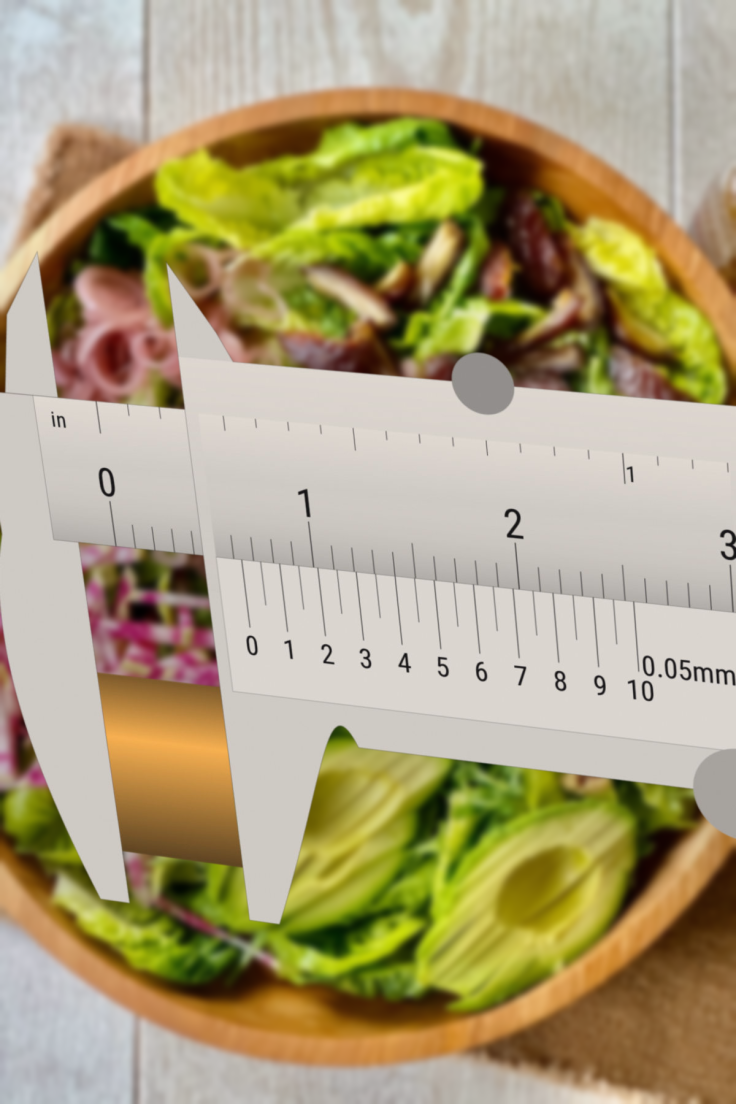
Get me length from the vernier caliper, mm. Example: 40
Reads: 6.4
